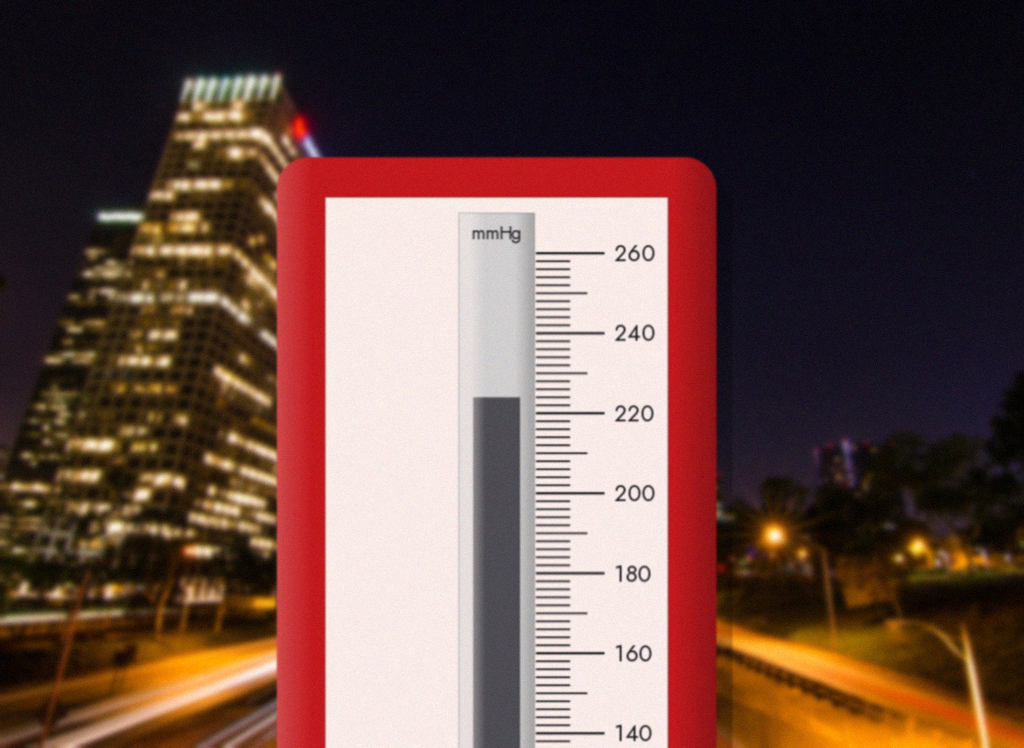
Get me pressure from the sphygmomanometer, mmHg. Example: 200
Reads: 224
